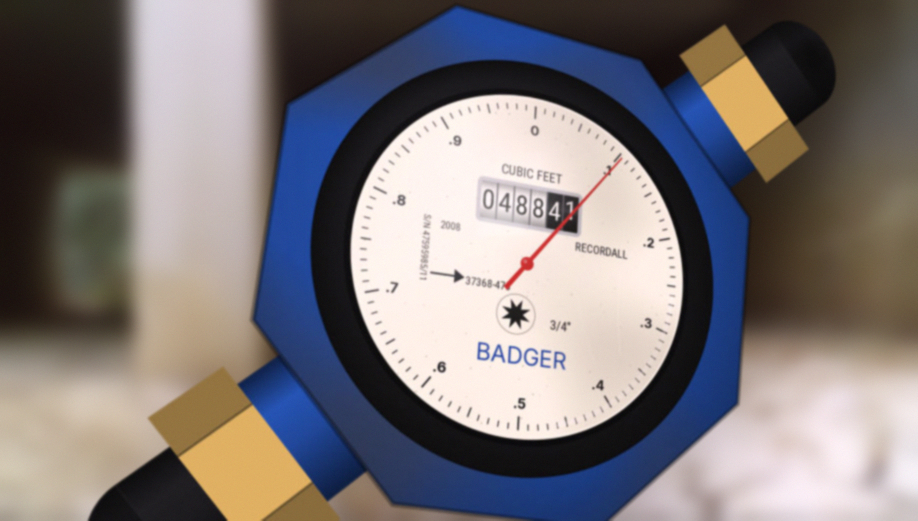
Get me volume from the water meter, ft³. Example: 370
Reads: 48841.10
